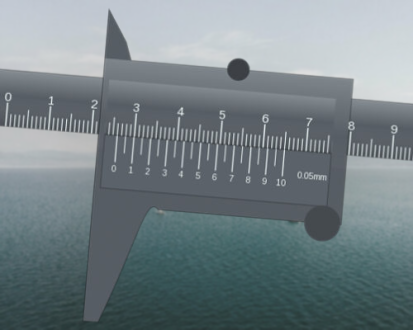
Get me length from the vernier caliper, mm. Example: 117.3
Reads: 26.0
